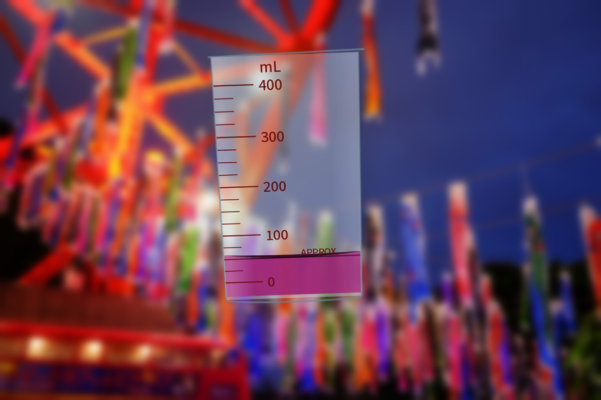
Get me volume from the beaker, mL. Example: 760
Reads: 50
